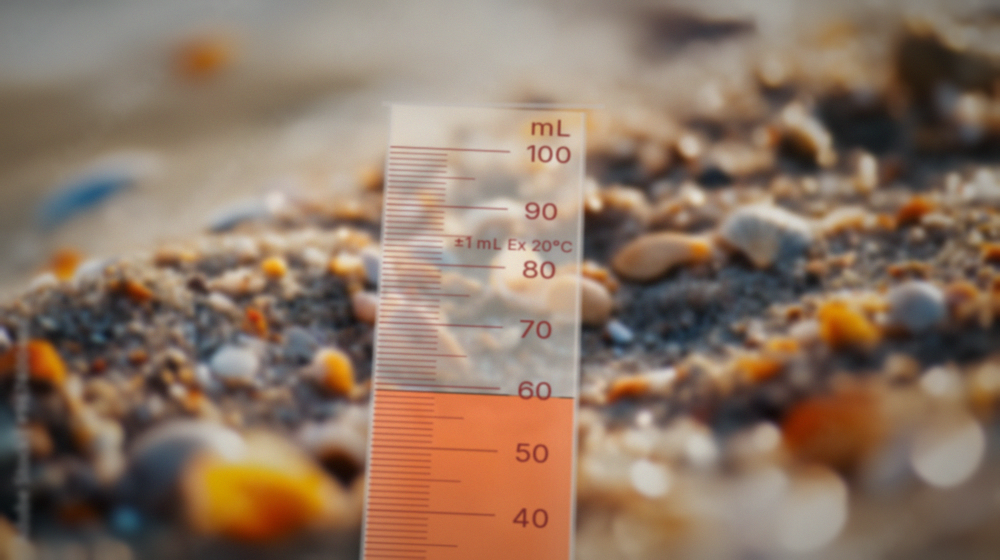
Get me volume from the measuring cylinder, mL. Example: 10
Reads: 59
